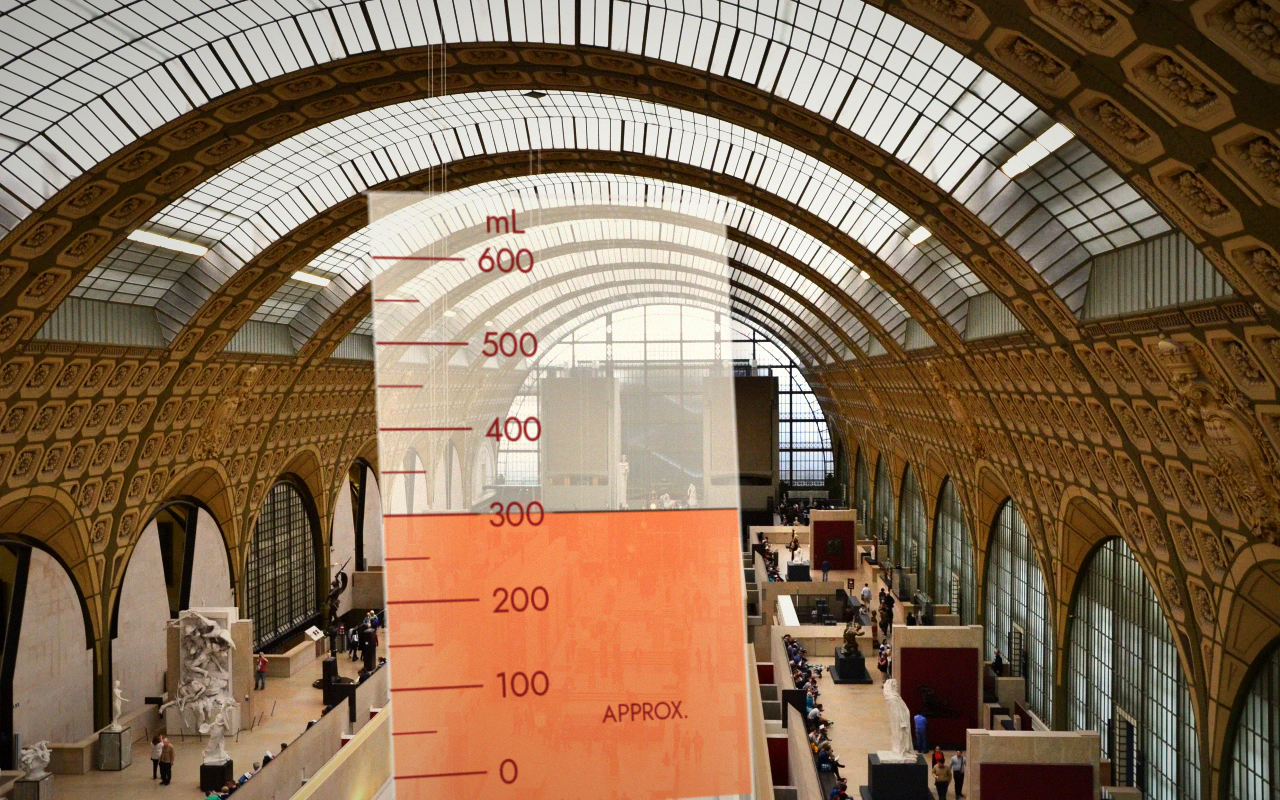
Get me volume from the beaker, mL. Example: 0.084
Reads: 300
